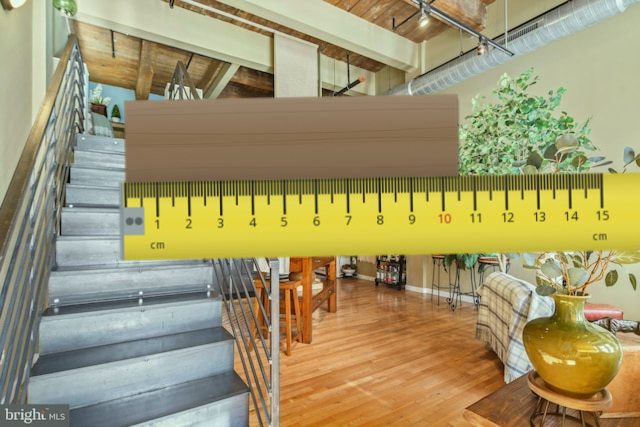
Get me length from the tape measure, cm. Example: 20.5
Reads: 10.5
